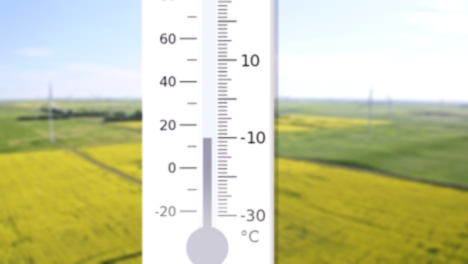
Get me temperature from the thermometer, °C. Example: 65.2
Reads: -10
